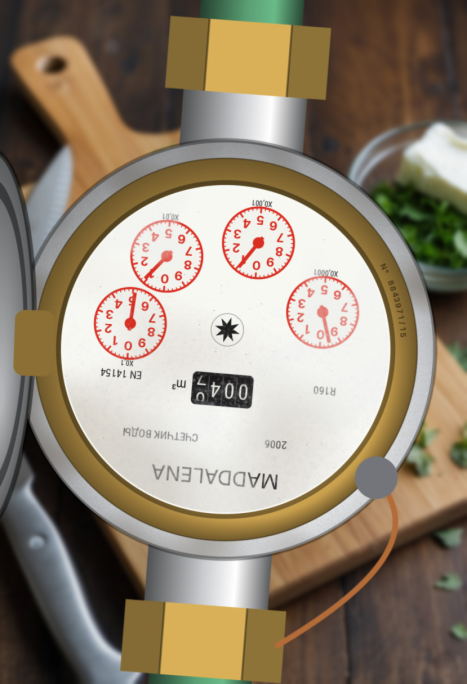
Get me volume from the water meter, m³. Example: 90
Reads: 46.5109
